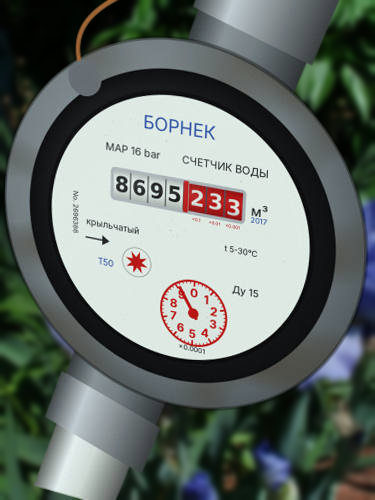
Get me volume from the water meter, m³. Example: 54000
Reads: 8695.2329
